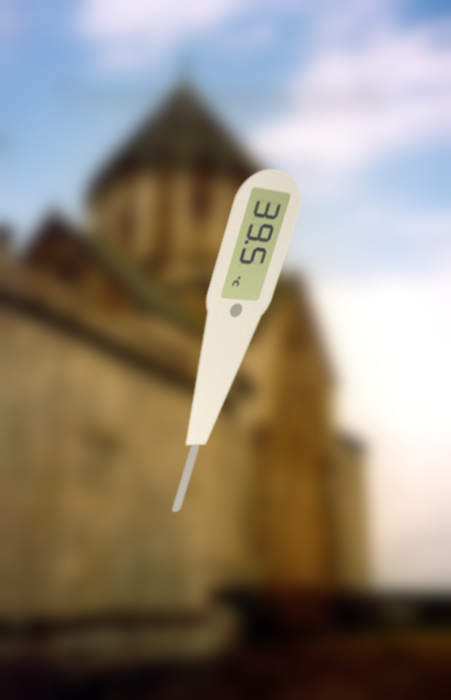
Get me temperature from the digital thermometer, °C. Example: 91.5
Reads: 39.5
